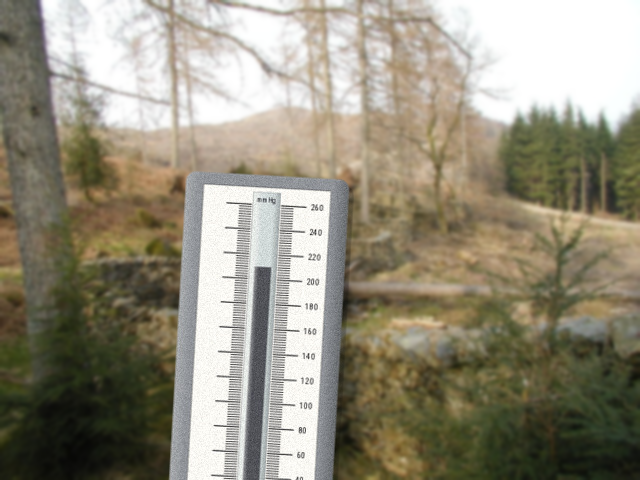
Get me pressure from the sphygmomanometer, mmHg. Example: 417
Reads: 210
